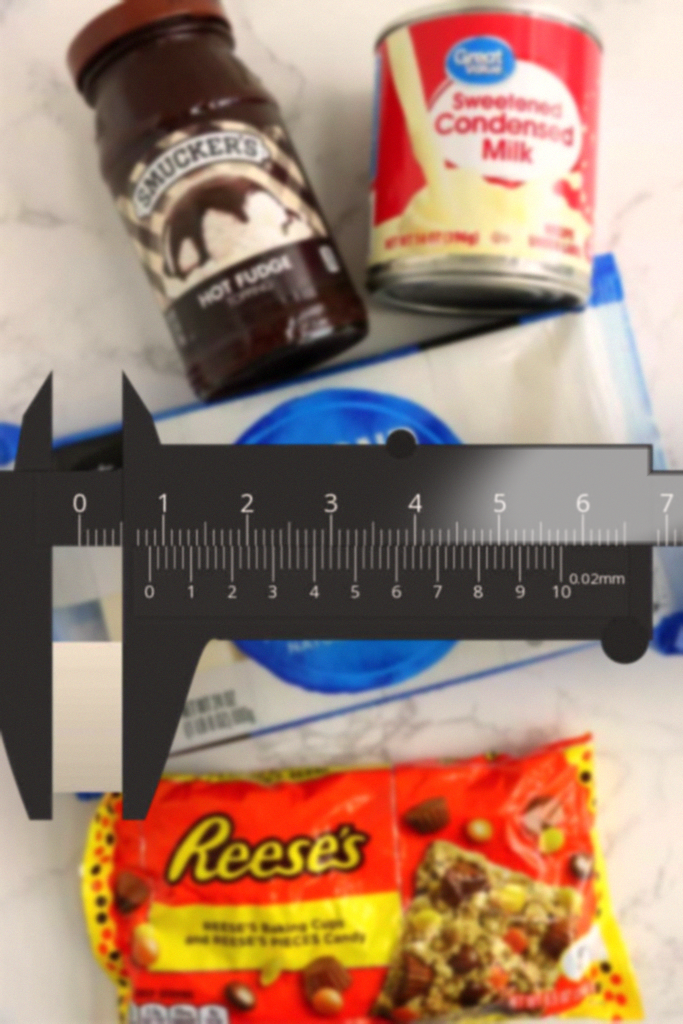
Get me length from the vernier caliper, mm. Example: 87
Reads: 8.4
